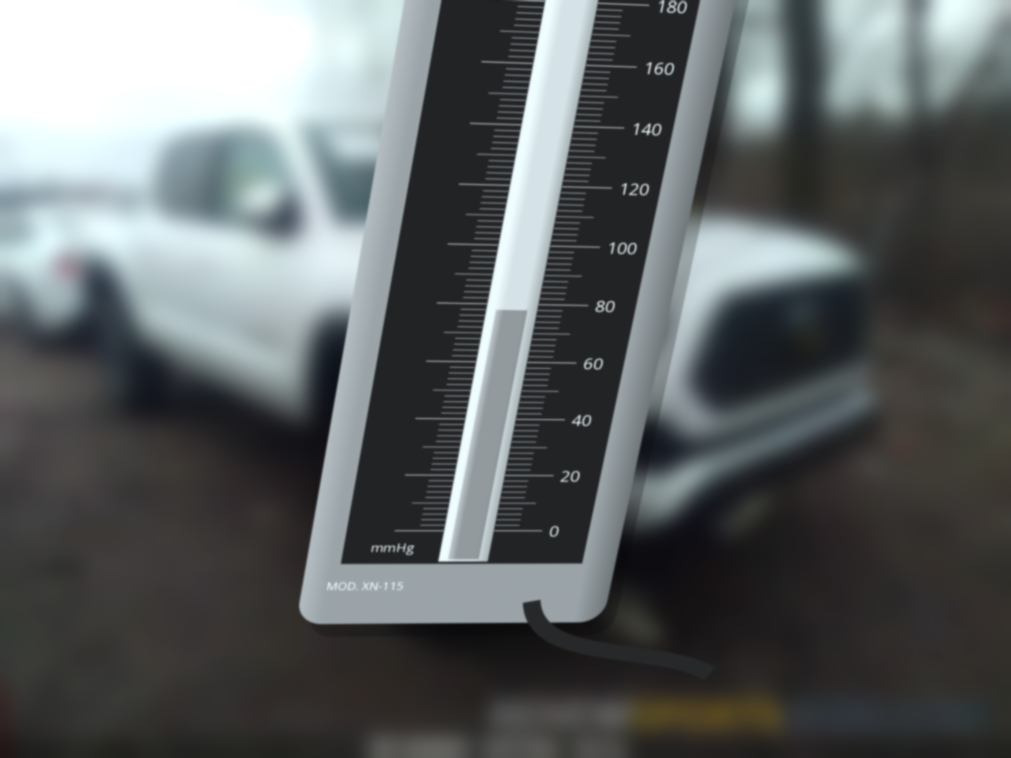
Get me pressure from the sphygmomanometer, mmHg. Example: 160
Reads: 78
